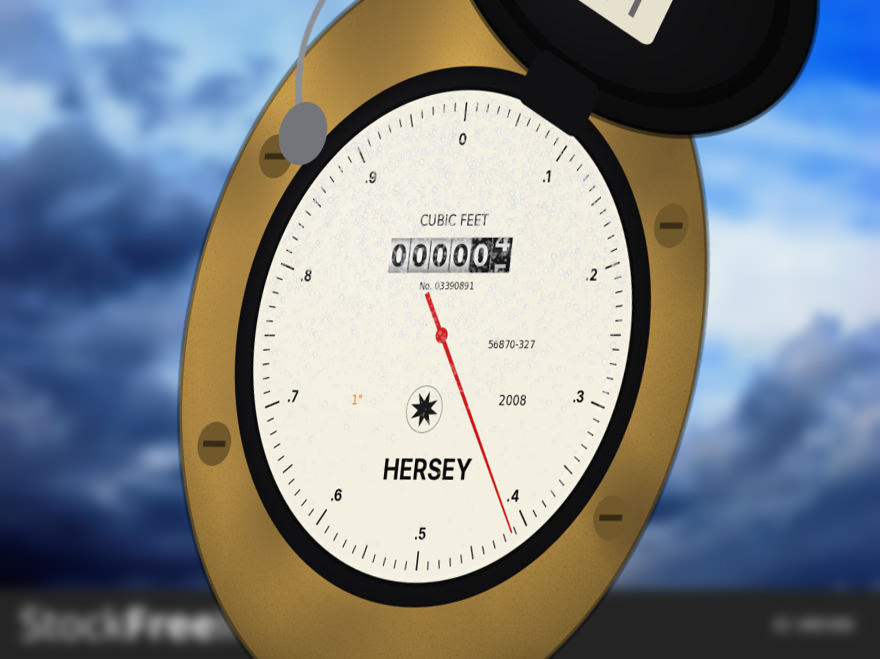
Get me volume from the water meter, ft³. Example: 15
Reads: 4.41
